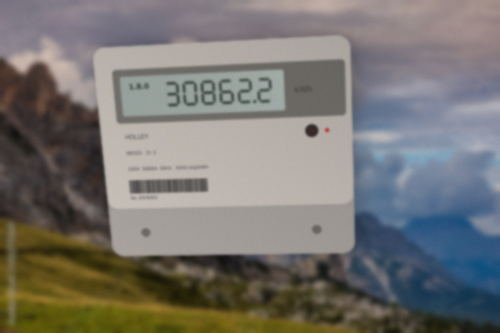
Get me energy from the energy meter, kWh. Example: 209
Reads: 30862.2
